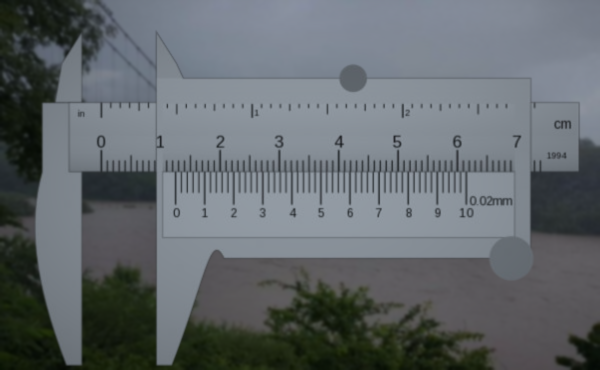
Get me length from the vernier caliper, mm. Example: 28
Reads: 12.5
